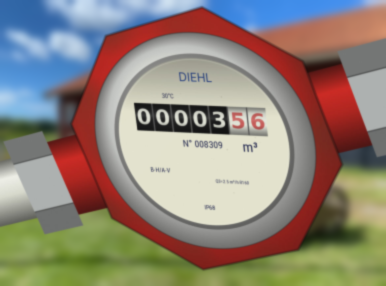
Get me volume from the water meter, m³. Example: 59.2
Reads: 3.56
